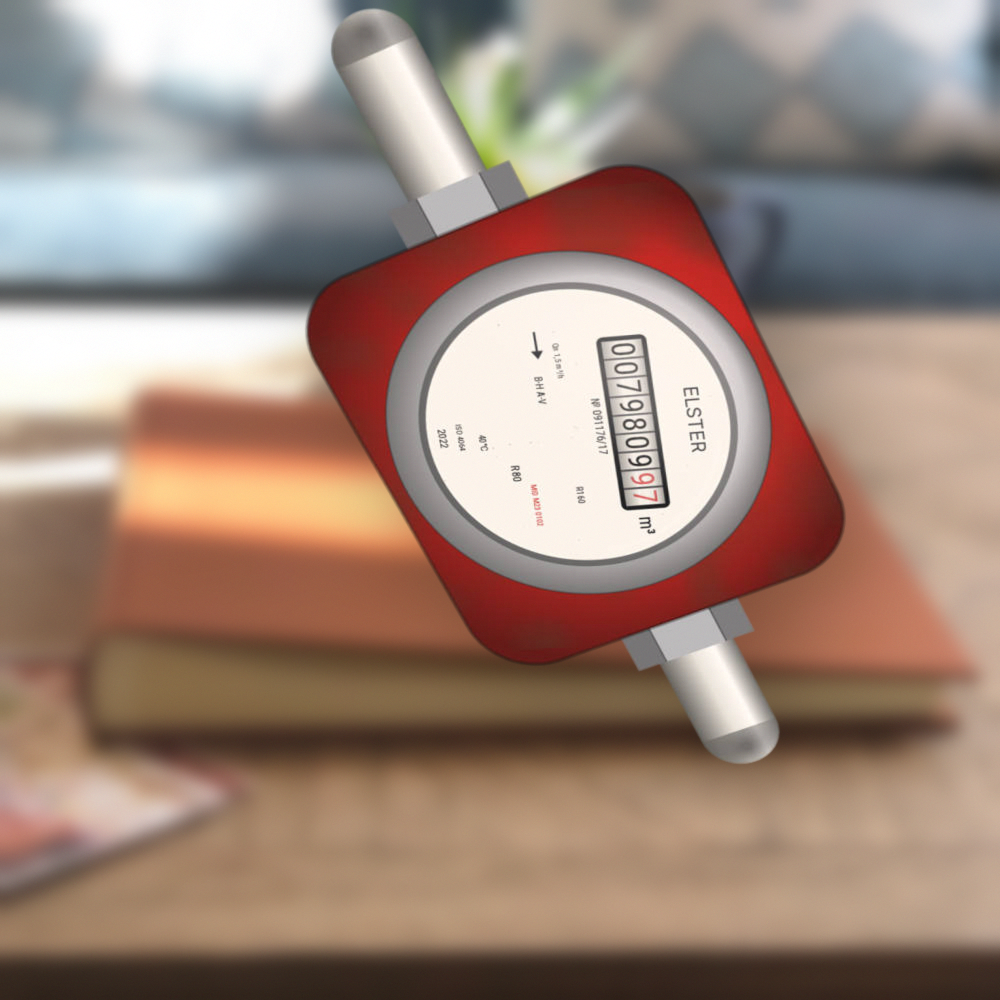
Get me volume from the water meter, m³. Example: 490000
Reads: 79809.97
